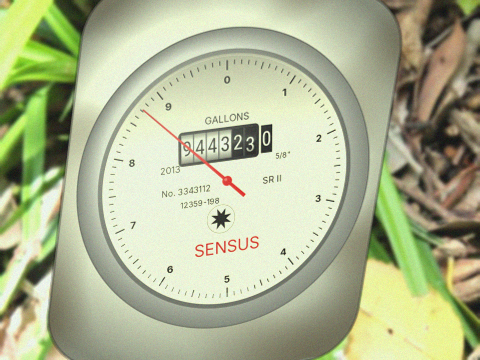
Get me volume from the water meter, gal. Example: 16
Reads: 9443228.7
